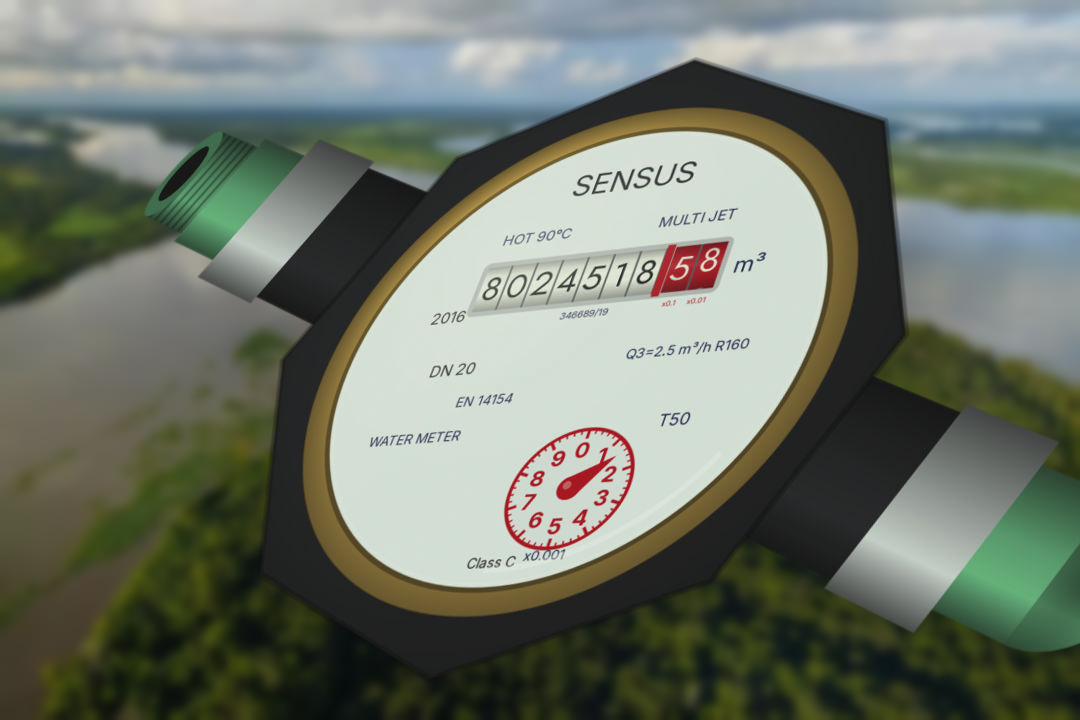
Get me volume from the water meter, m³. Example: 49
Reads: 8024518.581
